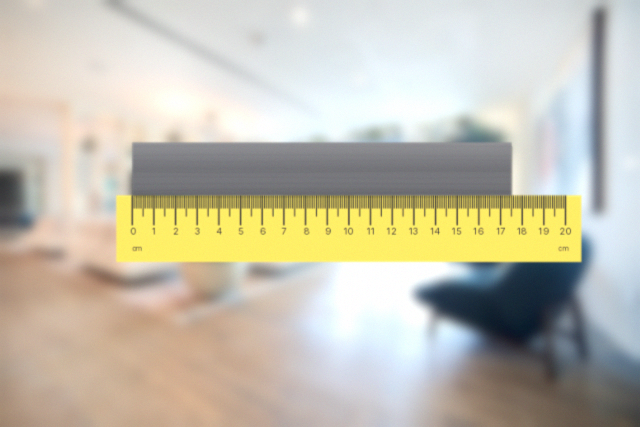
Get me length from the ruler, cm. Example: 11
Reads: 17.5
